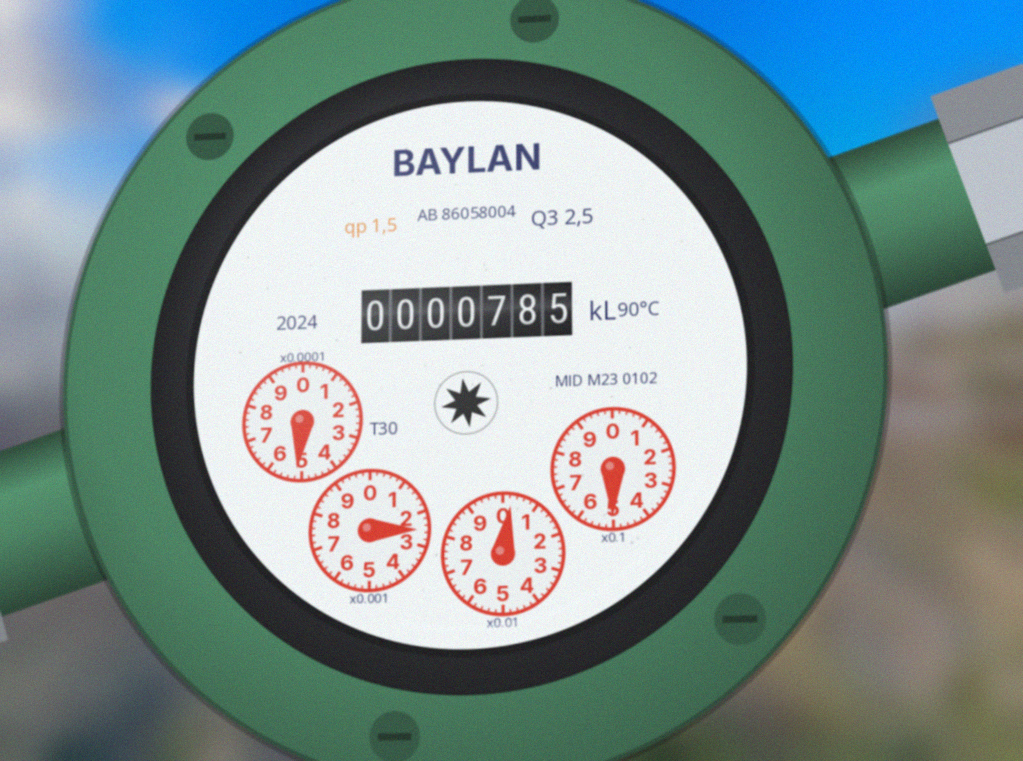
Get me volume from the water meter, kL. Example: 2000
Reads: 785.5025
